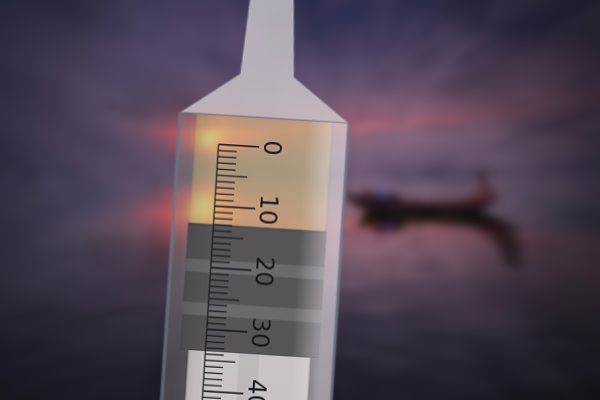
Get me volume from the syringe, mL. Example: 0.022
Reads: 13
